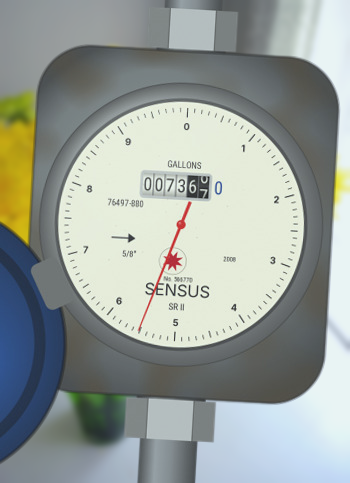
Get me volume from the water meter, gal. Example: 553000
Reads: 73665.5
